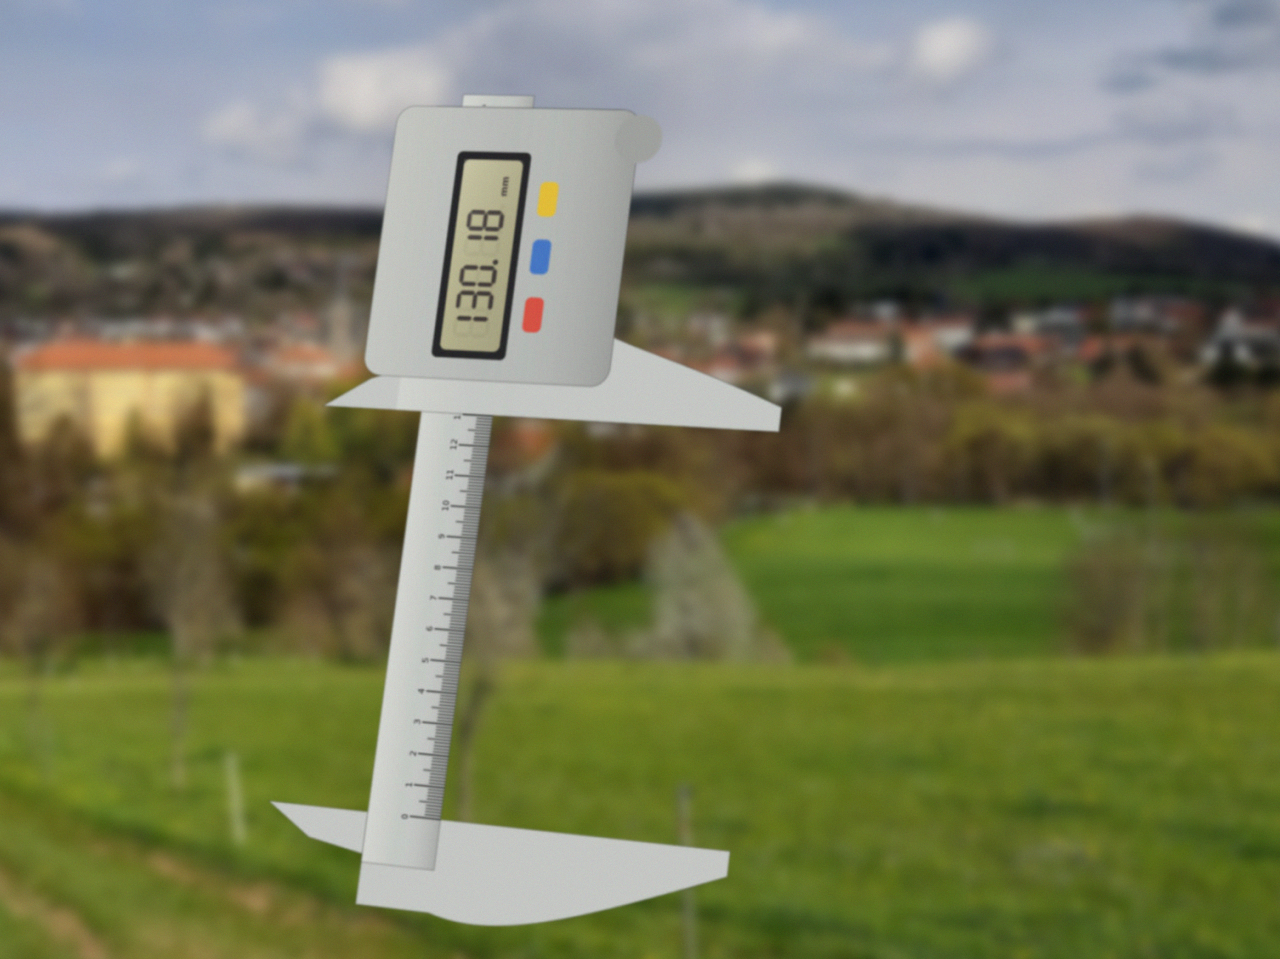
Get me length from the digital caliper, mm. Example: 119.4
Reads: 130.18
